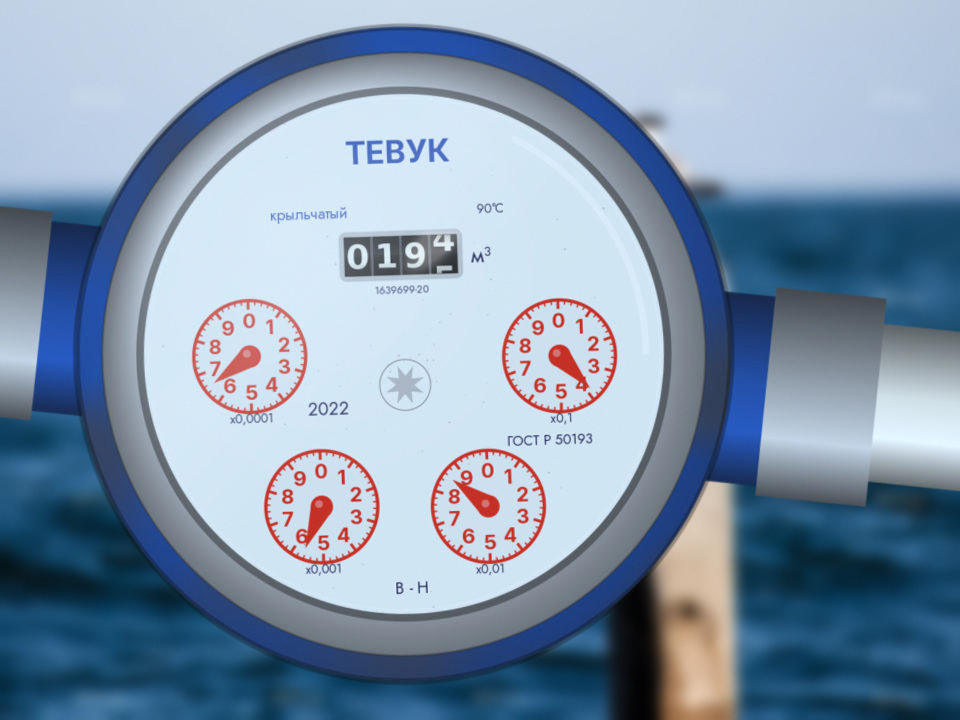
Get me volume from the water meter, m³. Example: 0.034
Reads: 194.3856
